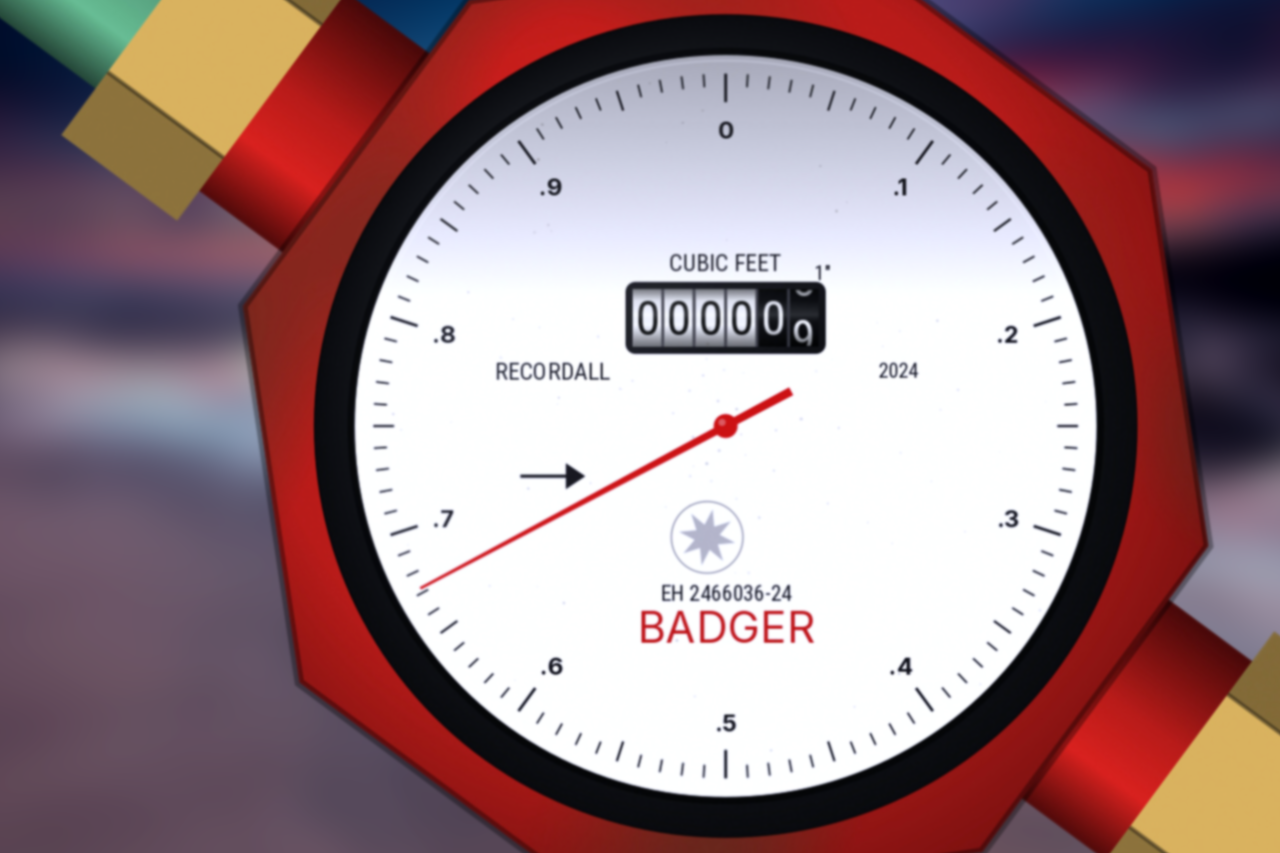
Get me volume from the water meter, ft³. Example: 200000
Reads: 8.67
